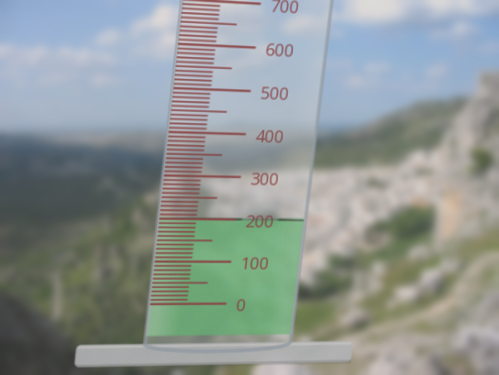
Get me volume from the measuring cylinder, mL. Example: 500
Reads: 200
